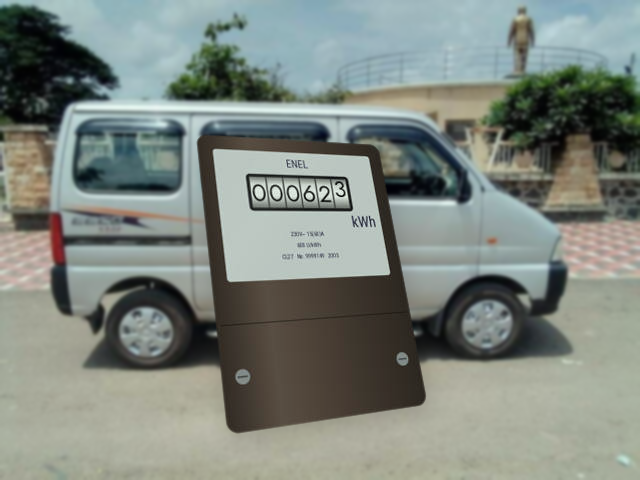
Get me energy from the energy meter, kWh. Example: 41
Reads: 623
